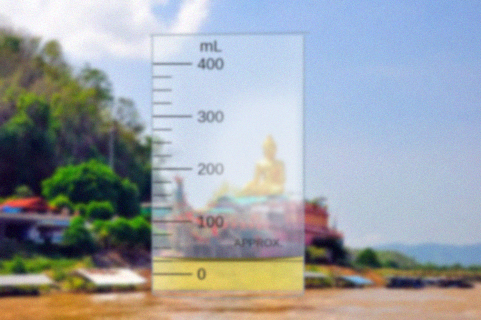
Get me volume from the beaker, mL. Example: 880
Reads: 25
